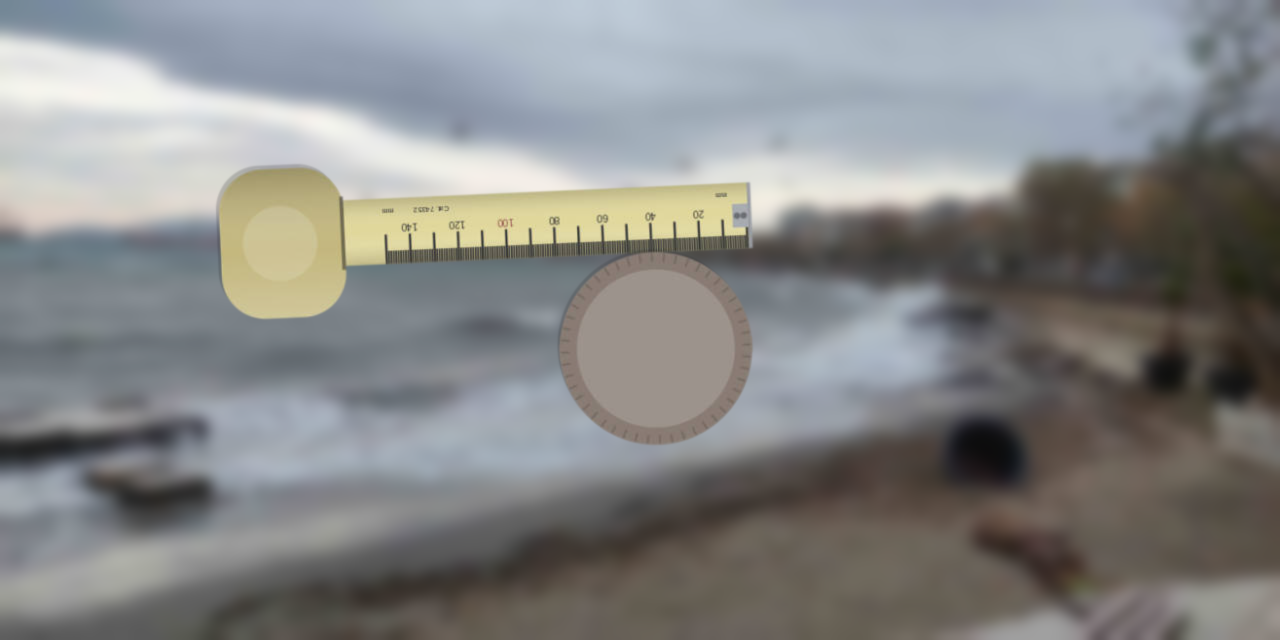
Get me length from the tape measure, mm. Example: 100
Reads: 80
